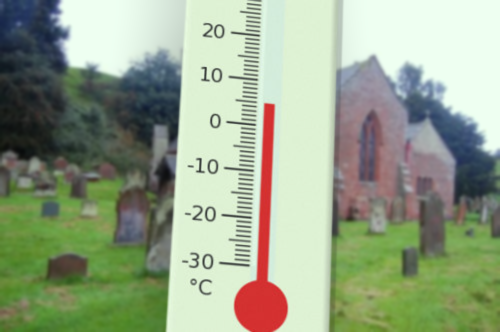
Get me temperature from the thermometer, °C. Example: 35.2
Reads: 5
